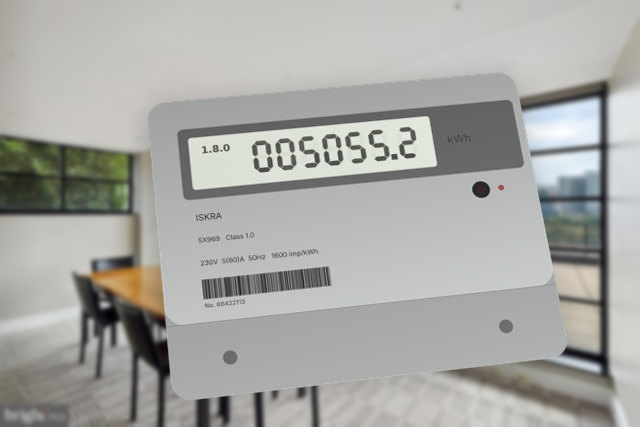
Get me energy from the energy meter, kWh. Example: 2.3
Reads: 5055.2
